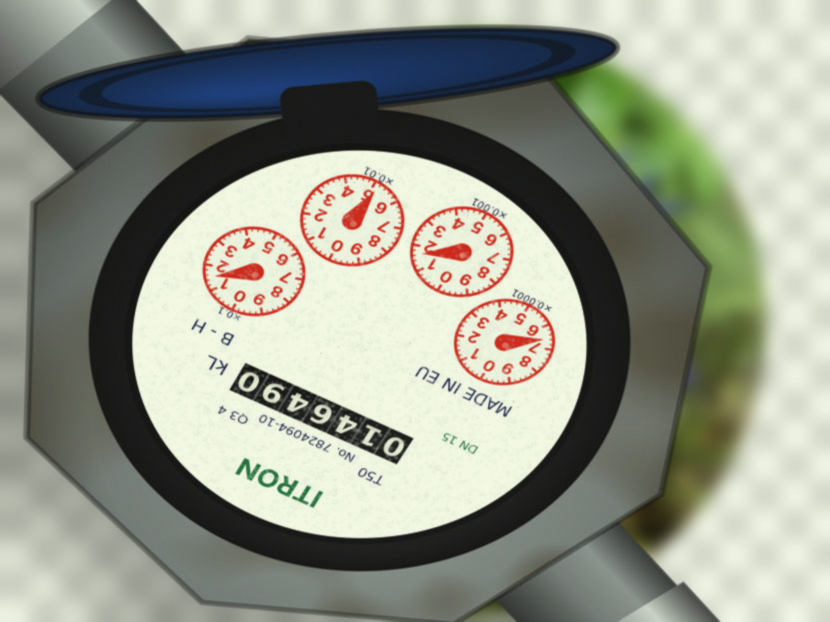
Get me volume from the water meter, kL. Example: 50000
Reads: 146490.1516
